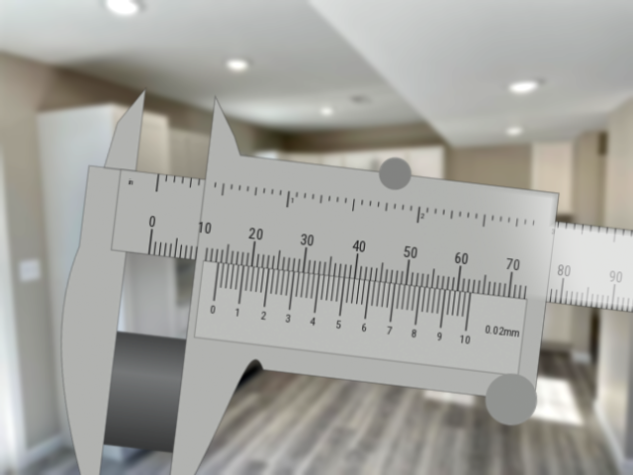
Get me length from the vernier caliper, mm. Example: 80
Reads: 13.5
